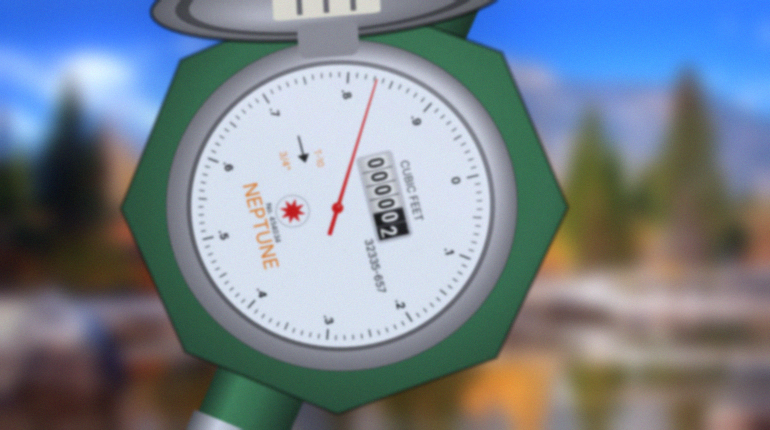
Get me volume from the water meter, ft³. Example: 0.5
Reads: 1.83
